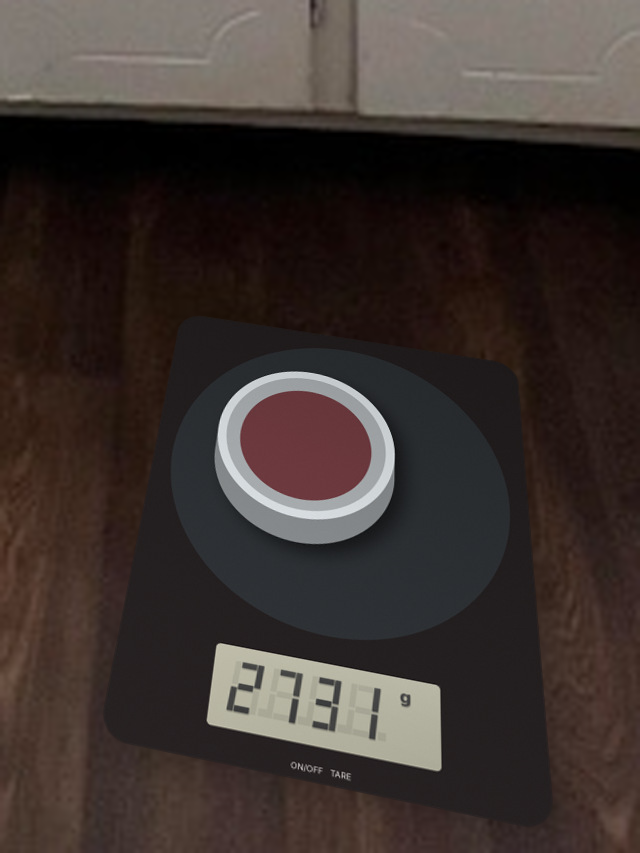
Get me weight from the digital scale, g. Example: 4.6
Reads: 2731
